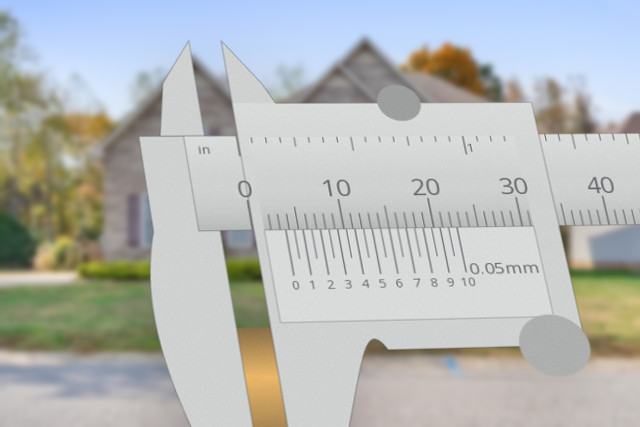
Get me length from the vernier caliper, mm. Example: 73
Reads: 3.6
